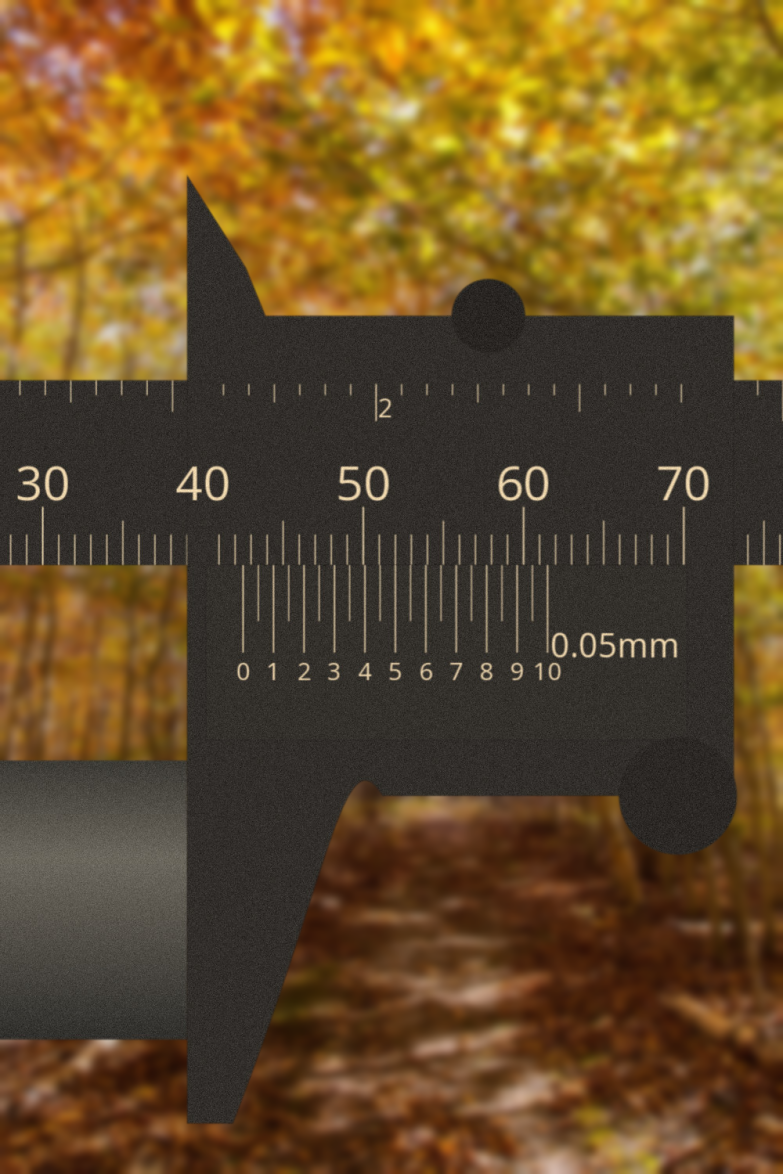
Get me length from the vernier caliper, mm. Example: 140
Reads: 42.5
